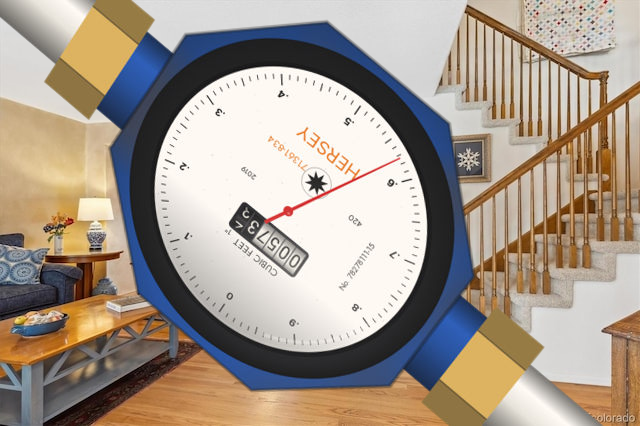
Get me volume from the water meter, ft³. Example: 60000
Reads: 5732.57
